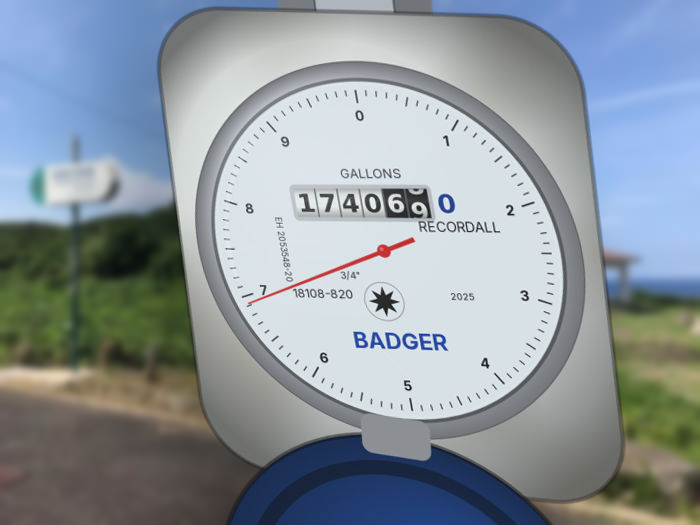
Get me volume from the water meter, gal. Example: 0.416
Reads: 1740686.9
